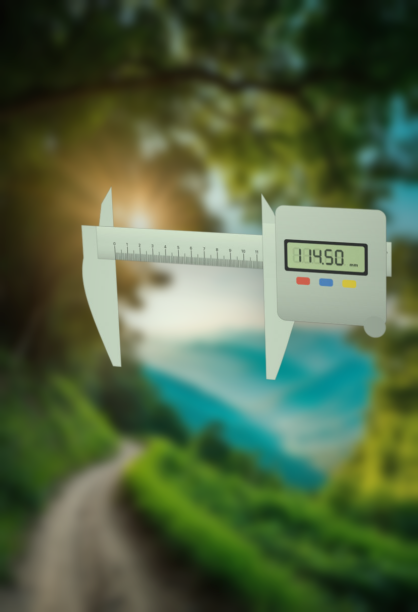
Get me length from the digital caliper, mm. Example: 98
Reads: 114.50
